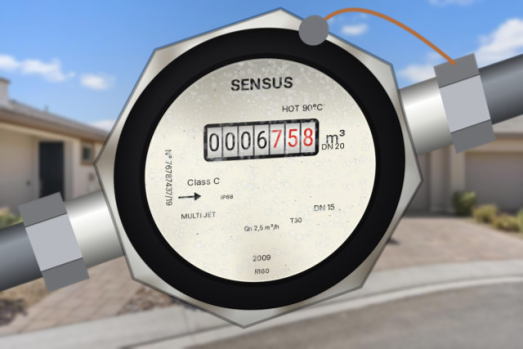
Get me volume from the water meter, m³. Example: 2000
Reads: 6.758
